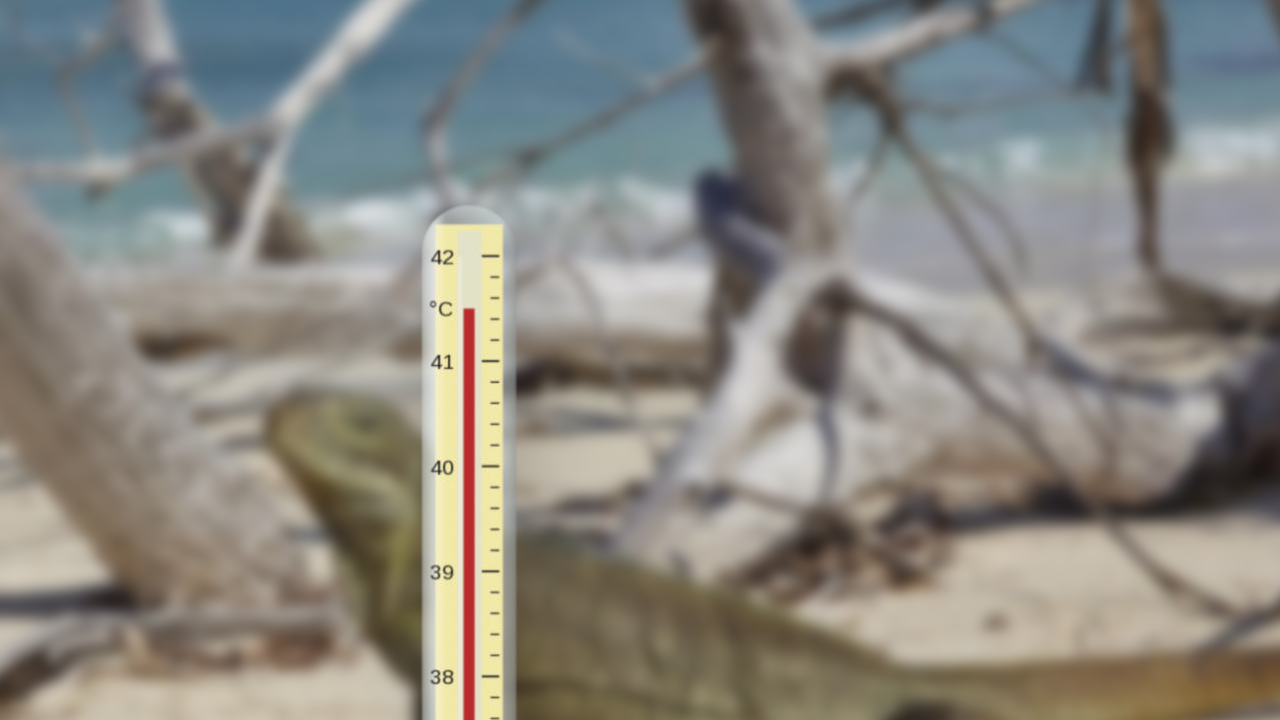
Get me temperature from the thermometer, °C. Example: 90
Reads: 41.5
